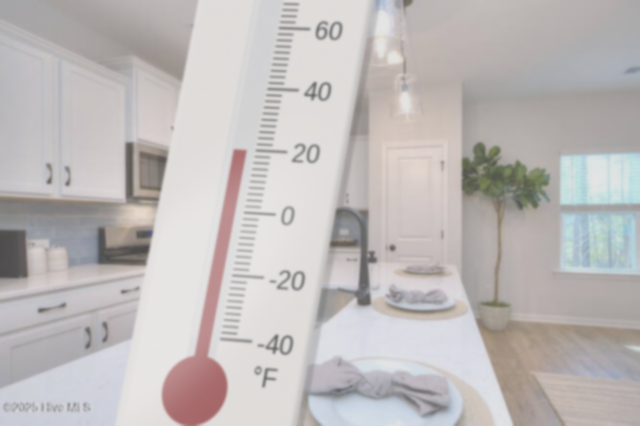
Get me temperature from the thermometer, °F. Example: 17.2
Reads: 20
